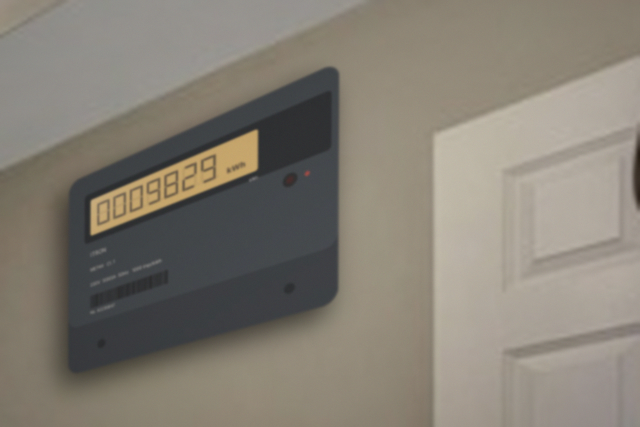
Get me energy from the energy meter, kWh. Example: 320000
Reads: 9829
